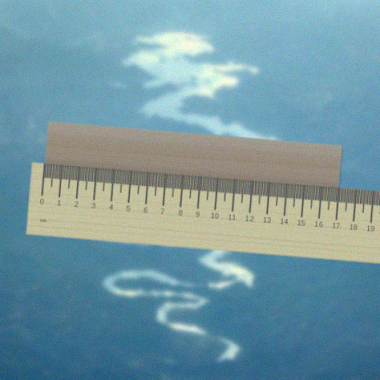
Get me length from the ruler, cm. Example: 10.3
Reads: 17
